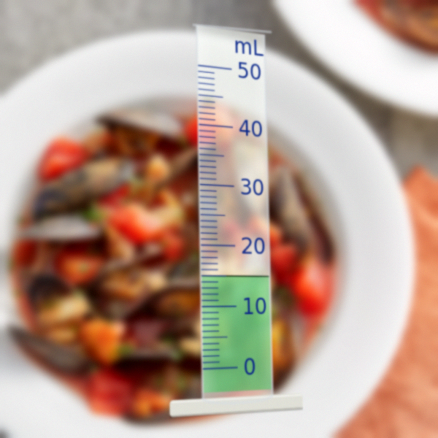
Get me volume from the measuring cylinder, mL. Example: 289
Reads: 15
